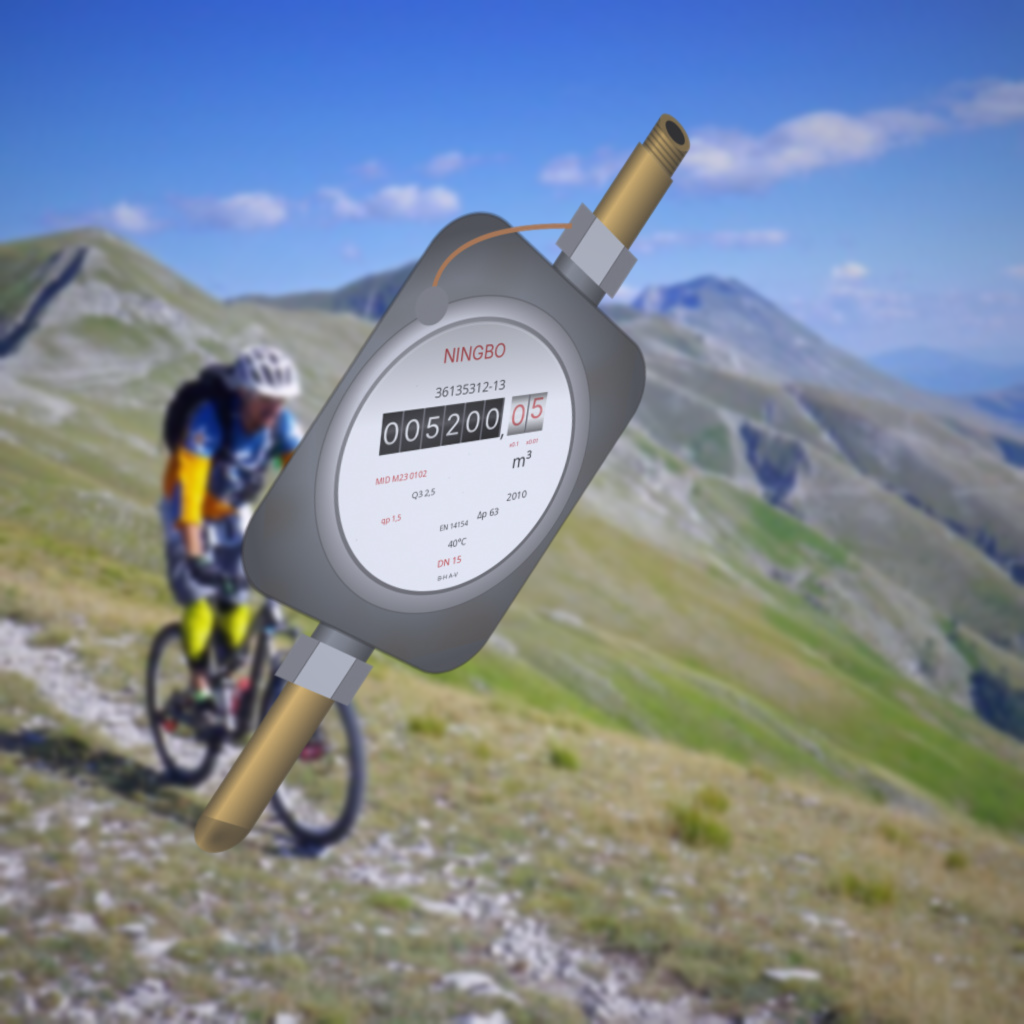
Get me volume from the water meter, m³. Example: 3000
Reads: 5200.05
